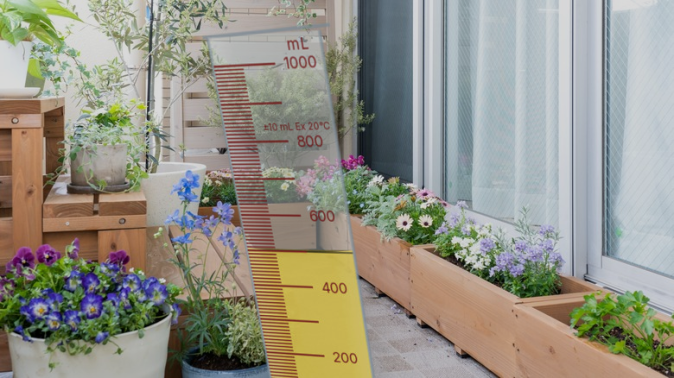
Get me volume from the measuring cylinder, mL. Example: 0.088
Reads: 500
